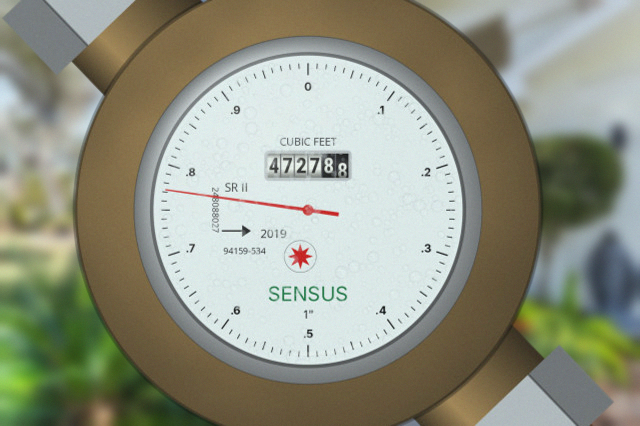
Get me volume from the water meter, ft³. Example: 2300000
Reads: 472787.77
